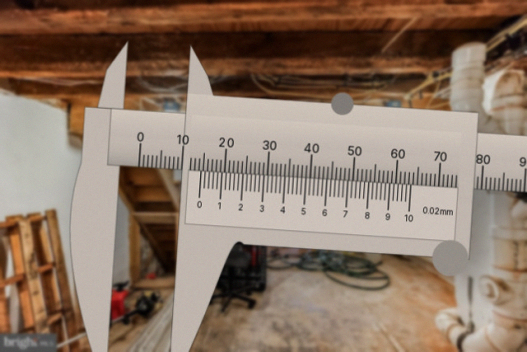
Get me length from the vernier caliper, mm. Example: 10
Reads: 14.5
